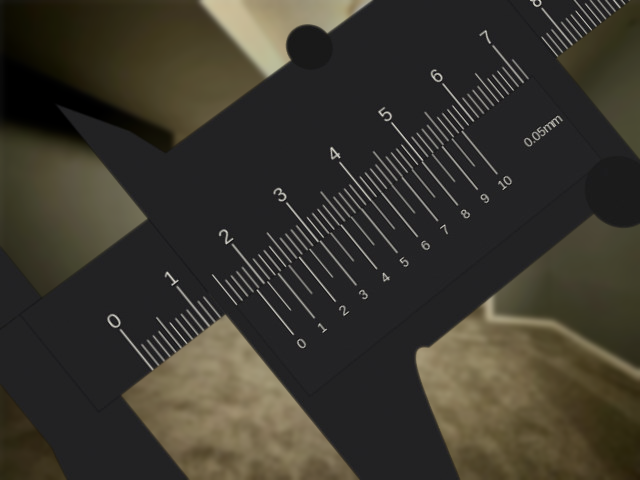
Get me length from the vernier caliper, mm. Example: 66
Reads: 18.6
